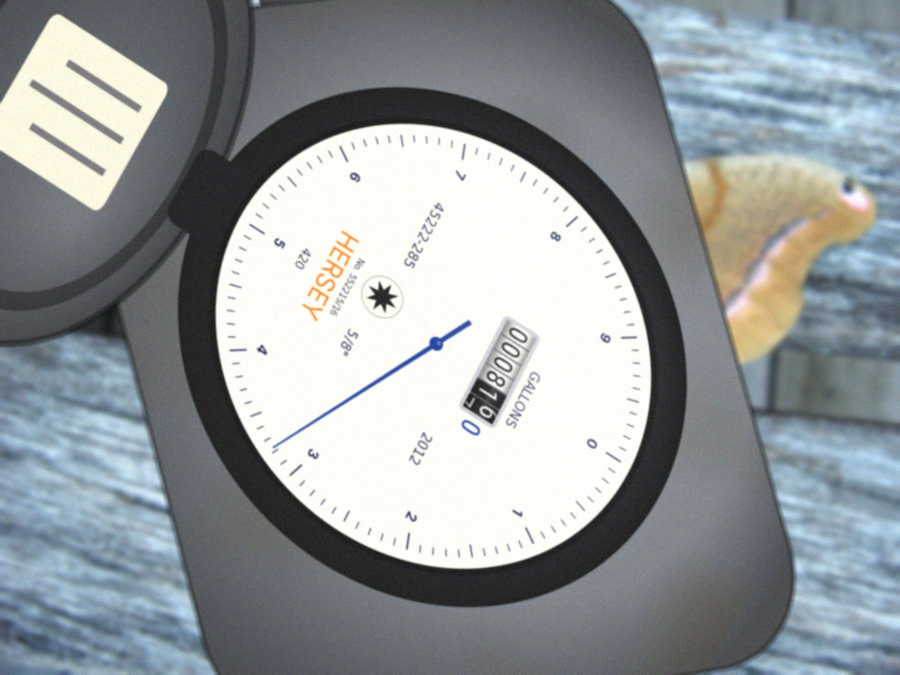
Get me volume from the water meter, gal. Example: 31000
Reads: 8163.2
